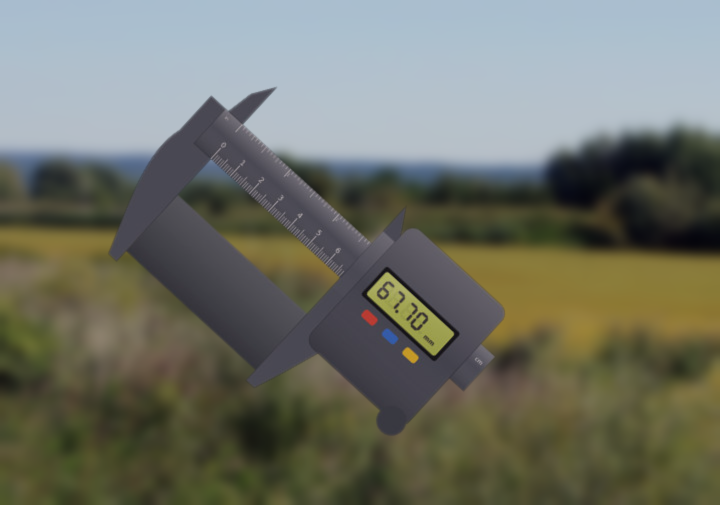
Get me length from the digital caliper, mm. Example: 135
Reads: 67.70
